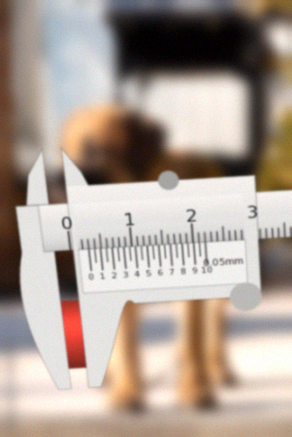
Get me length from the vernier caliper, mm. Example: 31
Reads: 3.0
